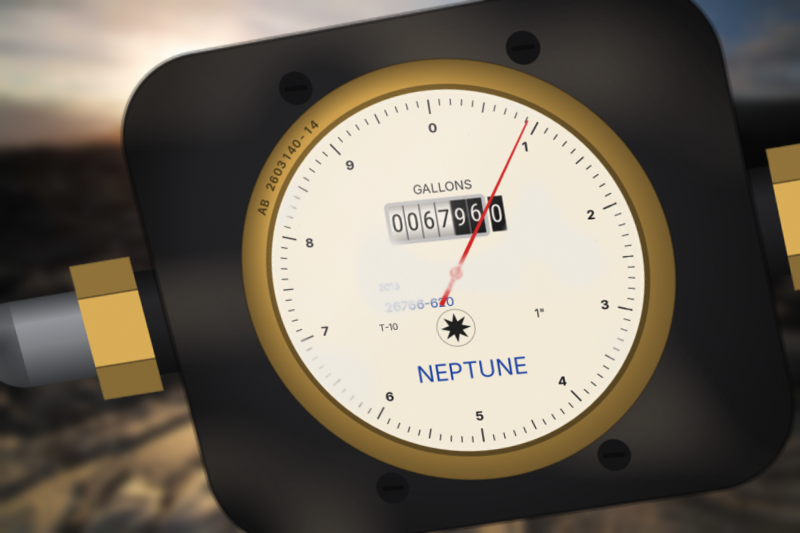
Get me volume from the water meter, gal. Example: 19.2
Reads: 67960.9
